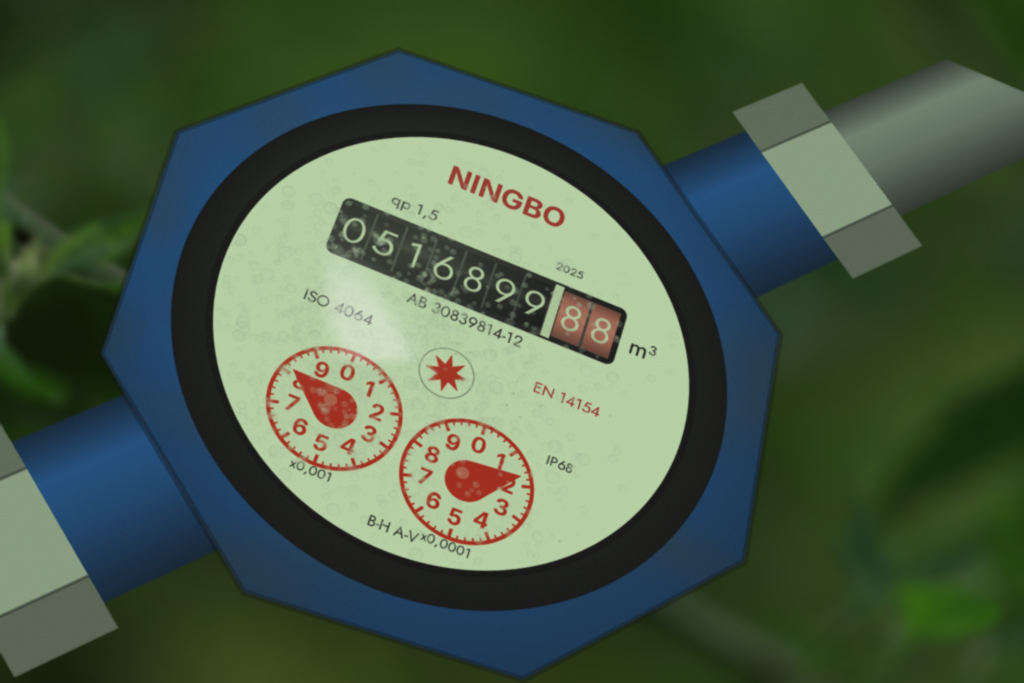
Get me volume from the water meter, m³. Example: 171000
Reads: 516899.8881
